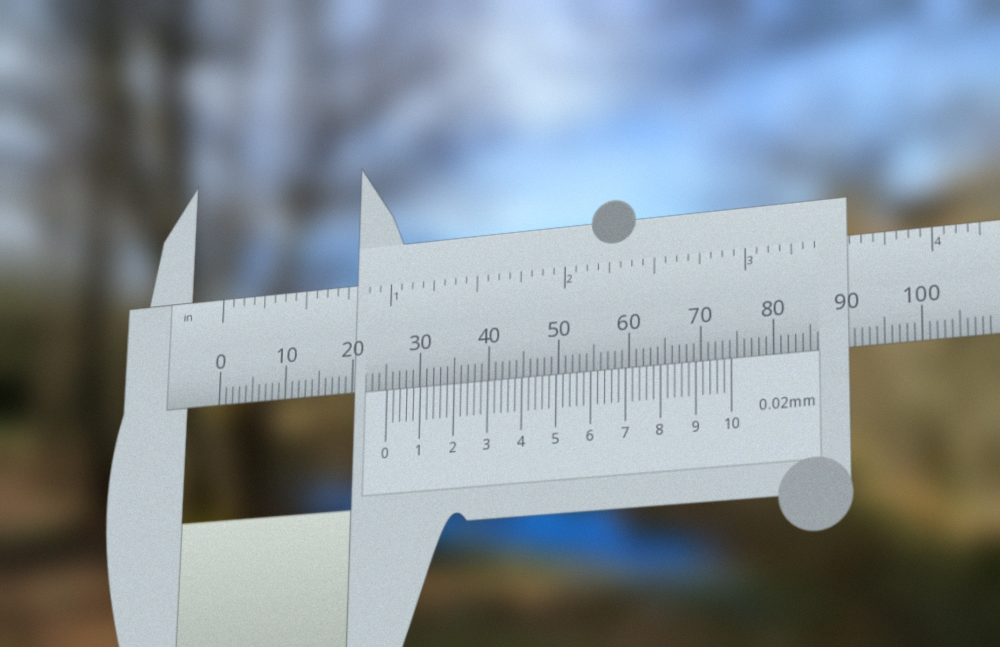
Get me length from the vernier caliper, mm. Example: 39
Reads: 25.2
